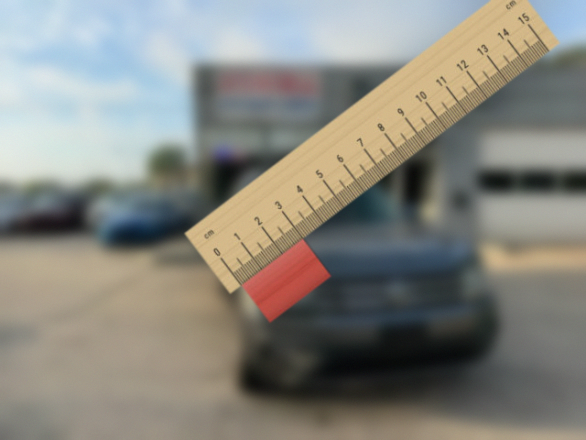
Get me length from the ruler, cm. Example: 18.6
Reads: 3
